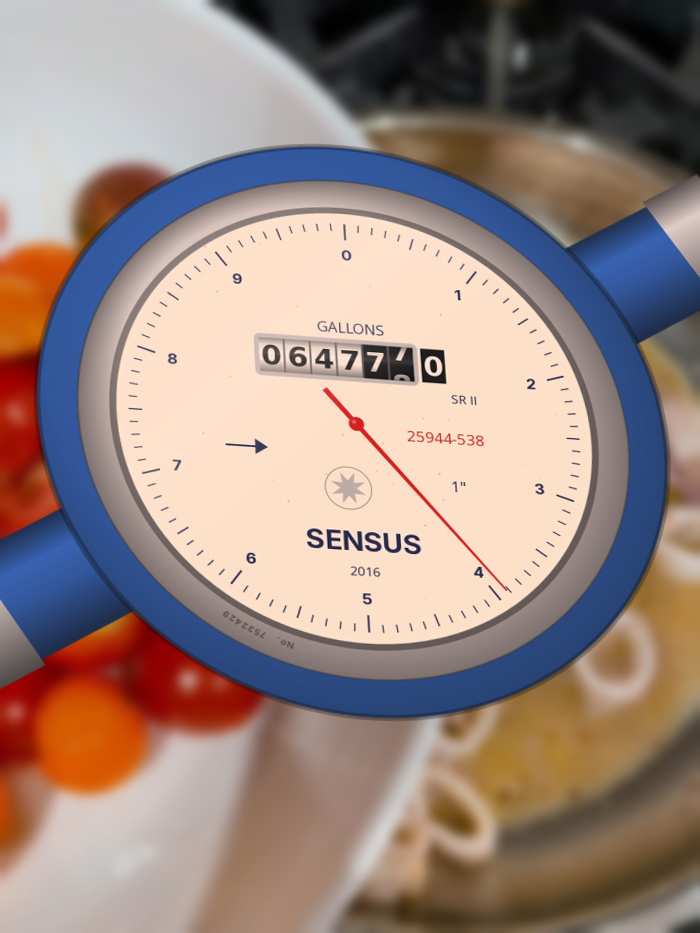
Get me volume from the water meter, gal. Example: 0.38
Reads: 647773.9
